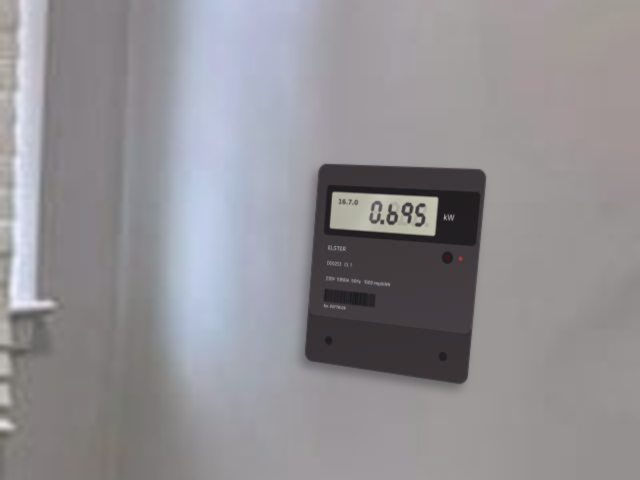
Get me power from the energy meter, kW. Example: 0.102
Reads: 0.695
